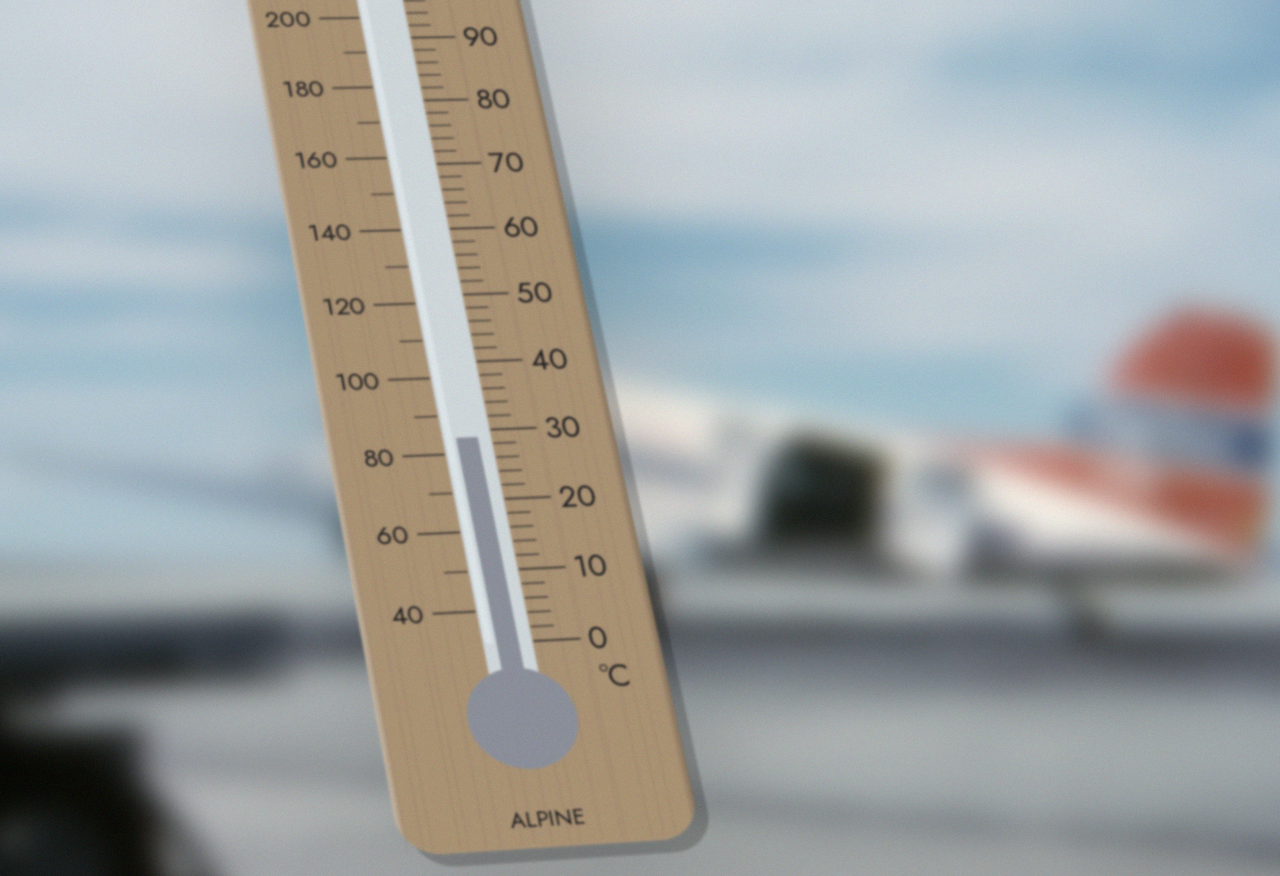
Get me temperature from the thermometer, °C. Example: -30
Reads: 29
